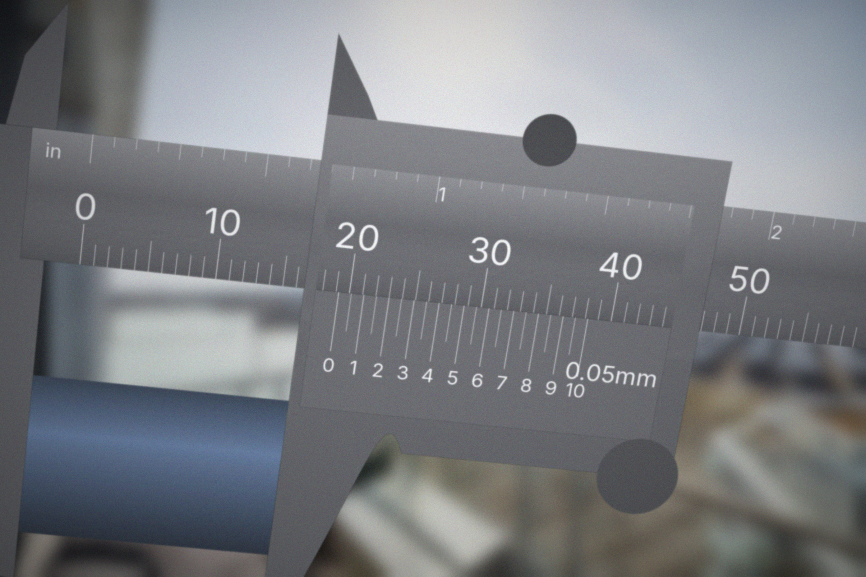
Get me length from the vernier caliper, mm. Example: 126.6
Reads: 19.2
